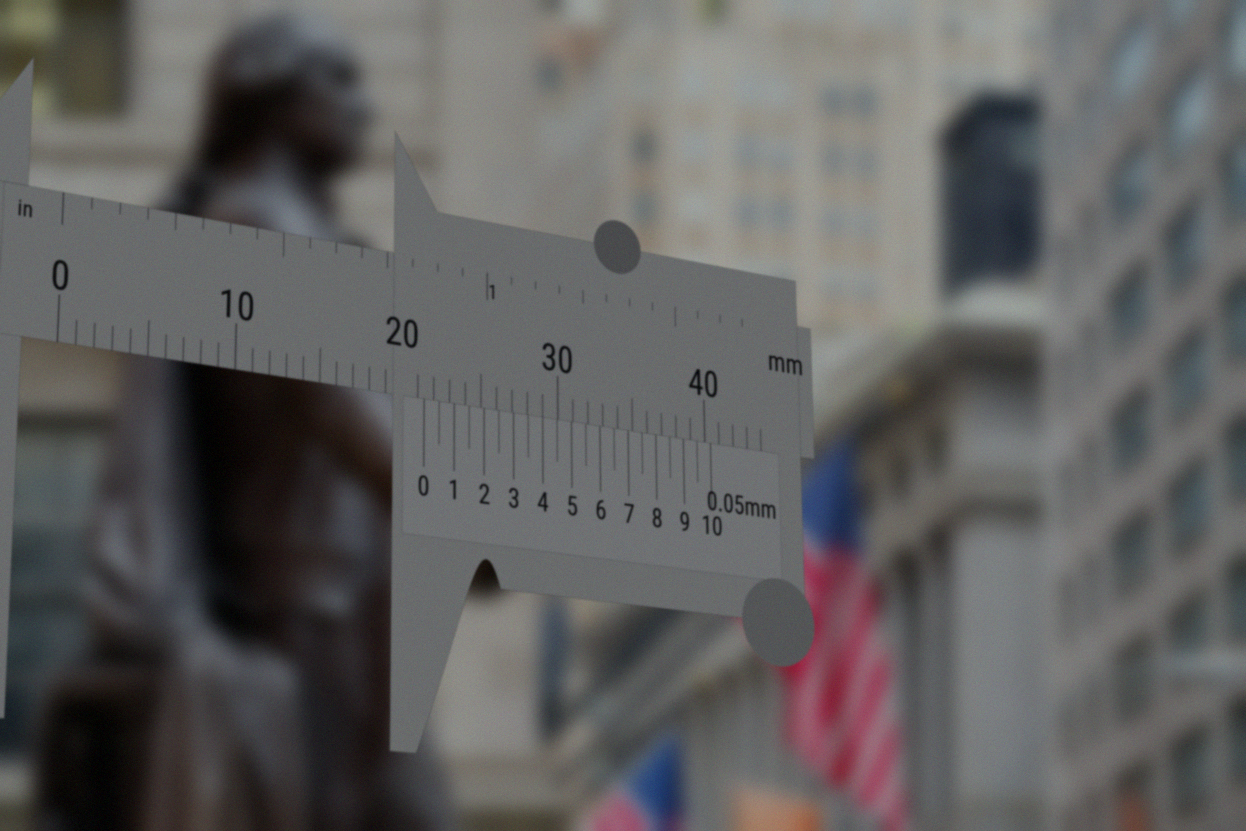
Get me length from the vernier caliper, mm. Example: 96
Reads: 21.4
